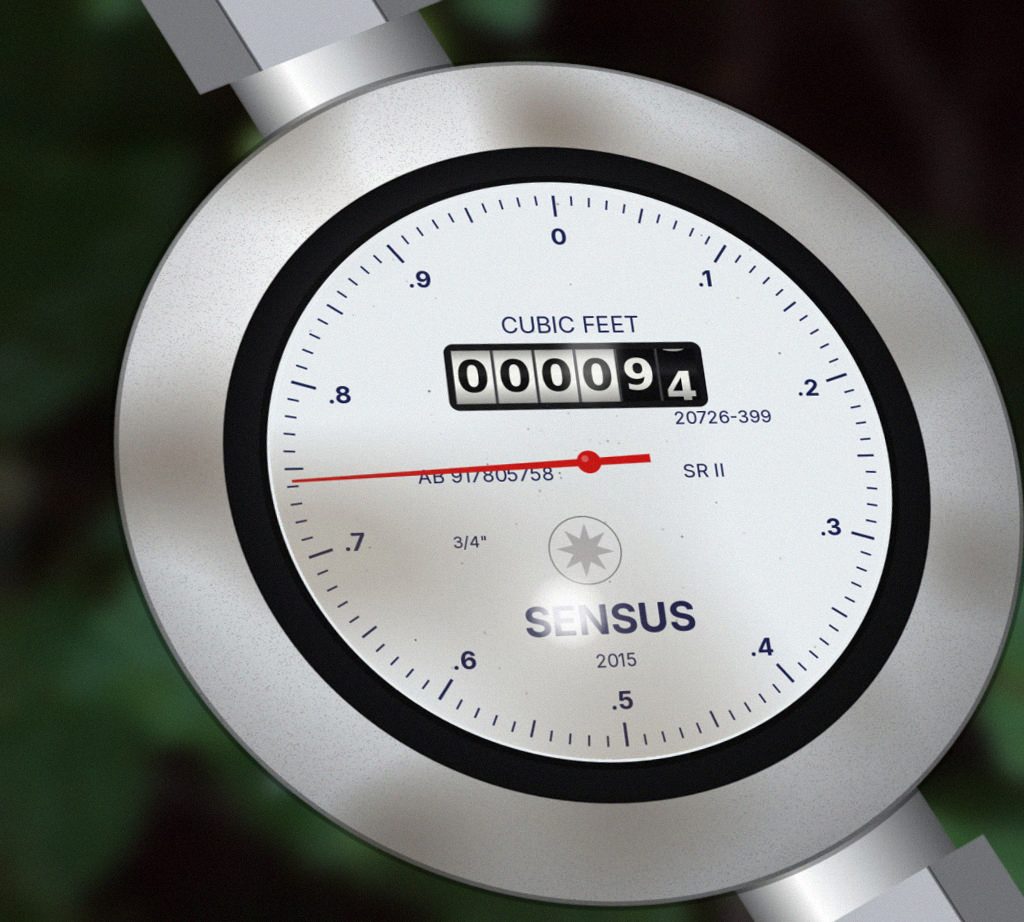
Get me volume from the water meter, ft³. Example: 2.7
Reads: 93.74
